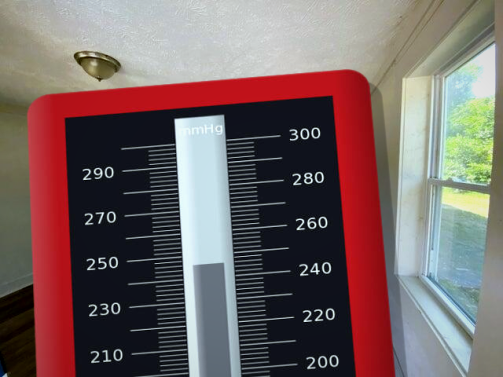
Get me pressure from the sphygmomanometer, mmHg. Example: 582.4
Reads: 246
